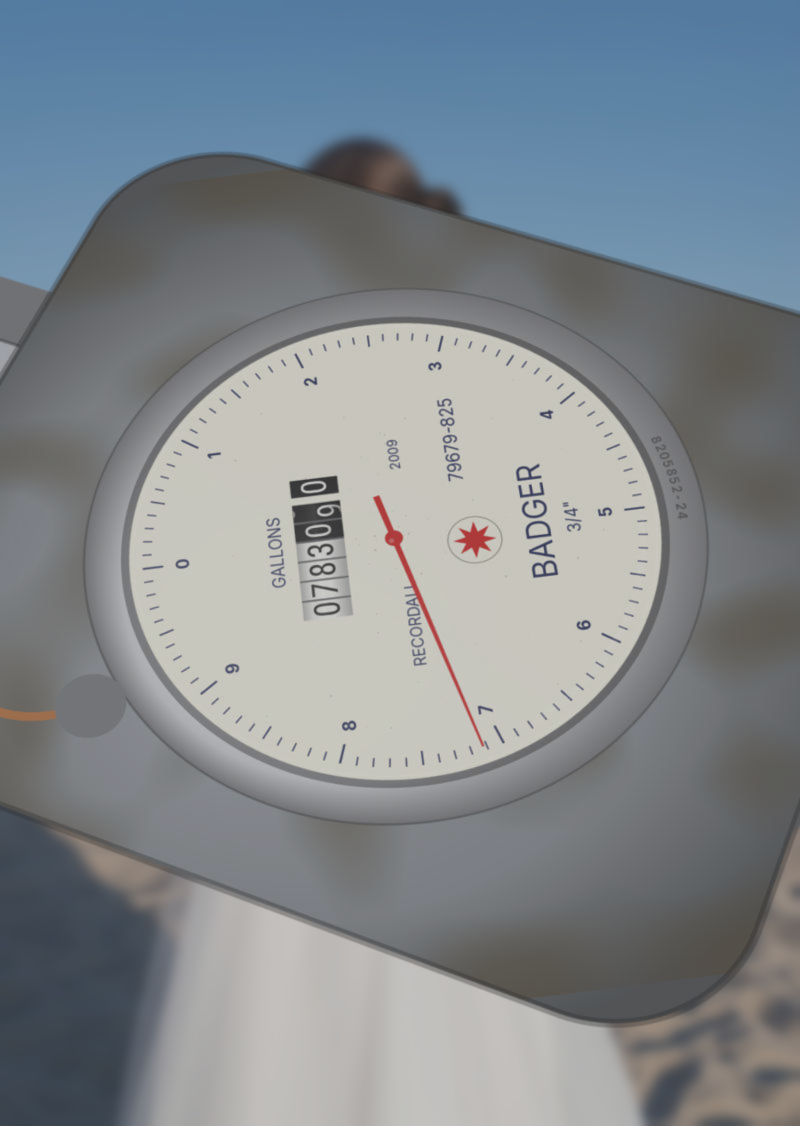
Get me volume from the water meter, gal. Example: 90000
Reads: 783087.1
